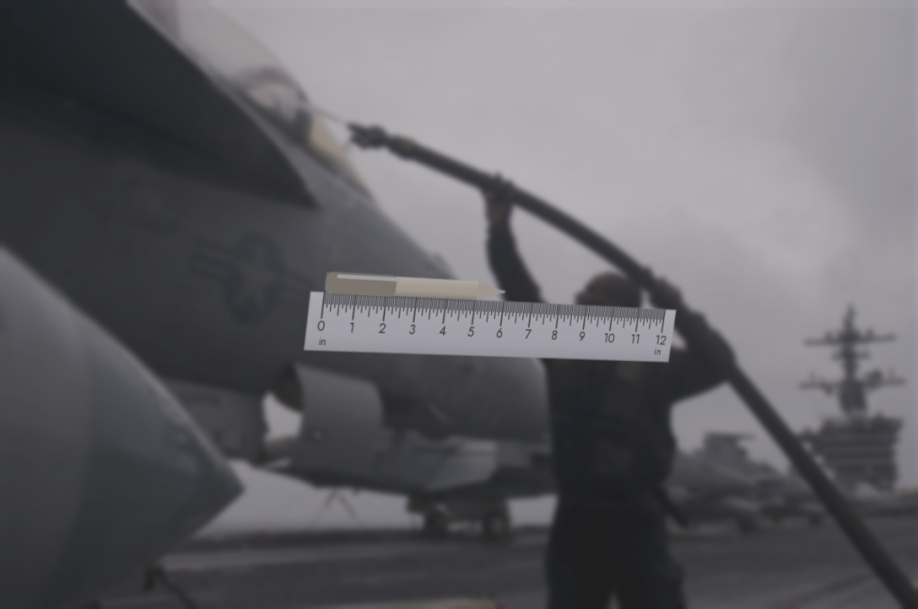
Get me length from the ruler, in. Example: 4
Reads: 6
